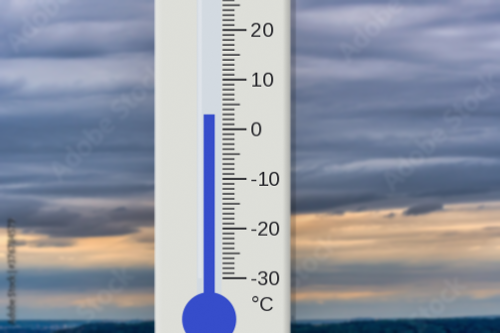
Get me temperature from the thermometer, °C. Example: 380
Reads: 3
